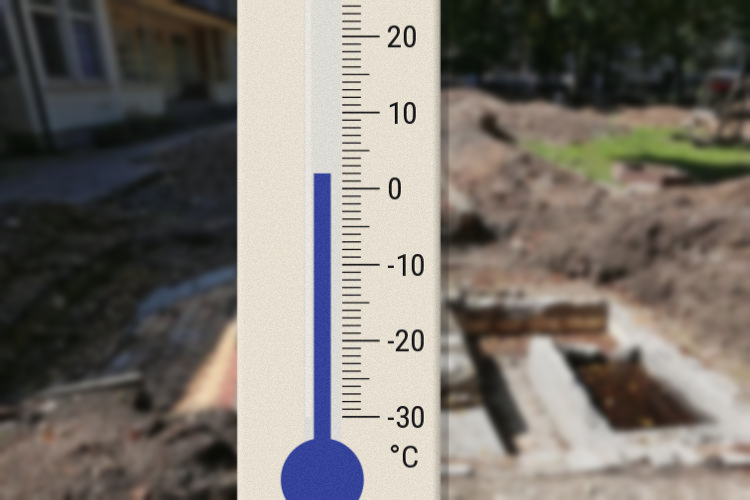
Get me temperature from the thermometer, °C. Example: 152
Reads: 2
